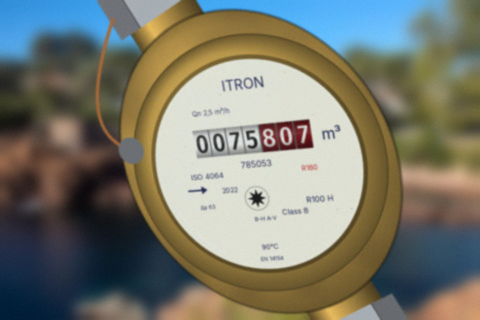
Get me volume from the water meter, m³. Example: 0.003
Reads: 75.807
